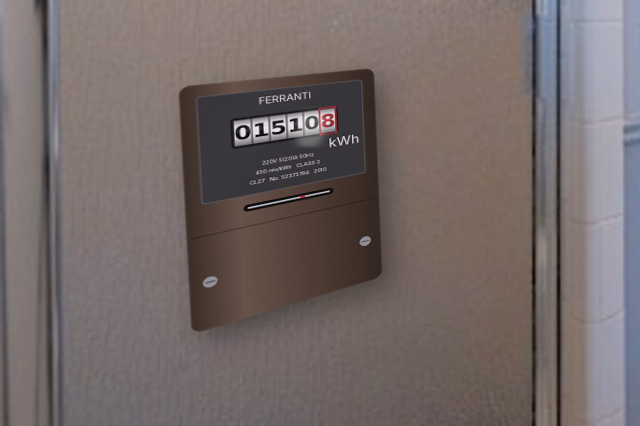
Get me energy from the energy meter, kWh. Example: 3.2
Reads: 1510.8
